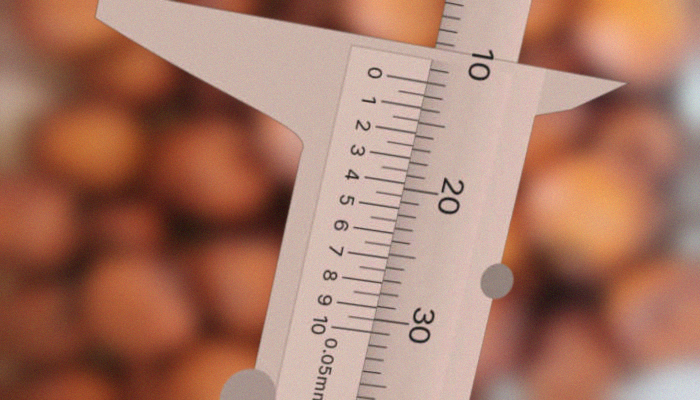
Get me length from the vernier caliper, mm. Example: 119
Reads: 12.0
